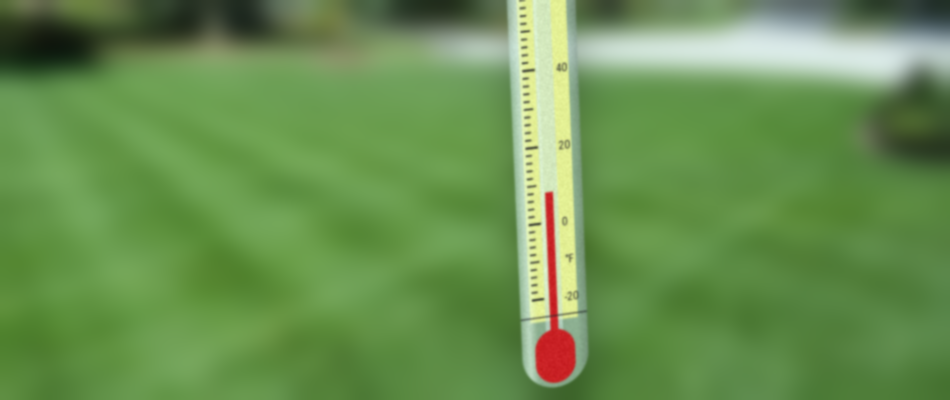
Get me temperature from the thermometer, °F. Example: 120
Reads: 8
